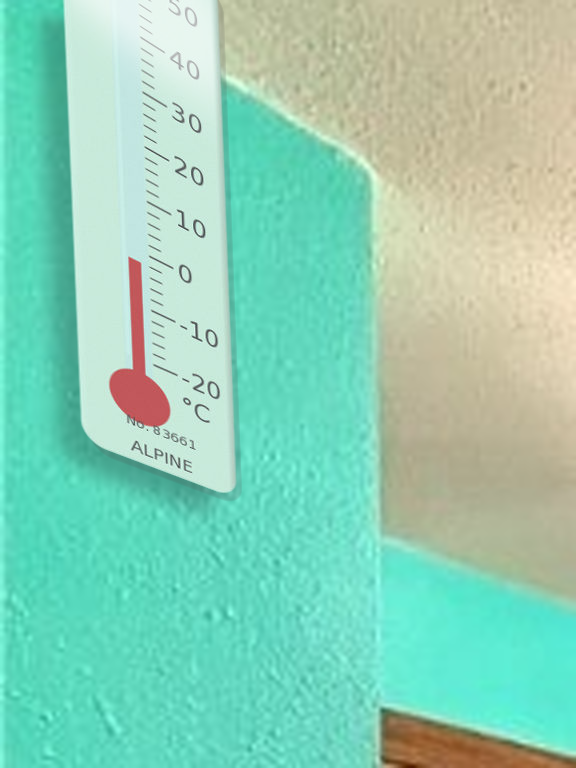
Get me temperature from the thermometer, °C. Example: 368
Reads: -2
